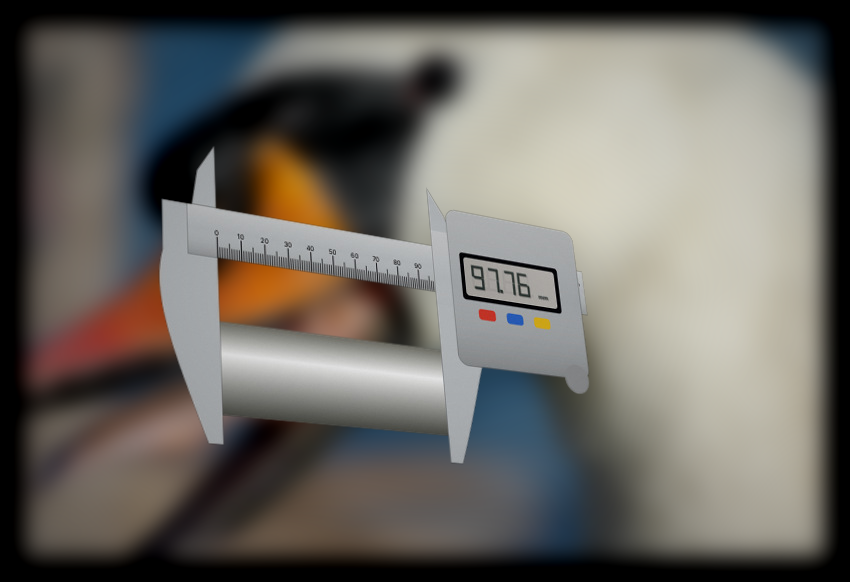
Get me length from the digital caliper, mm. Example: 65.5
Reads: 97.76
